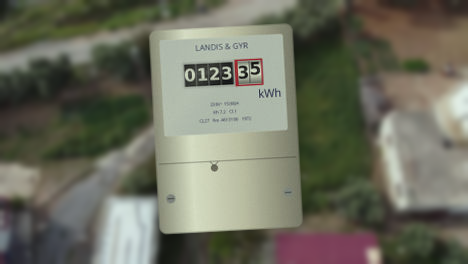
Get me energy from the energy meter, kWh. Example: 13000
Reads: 123.35
